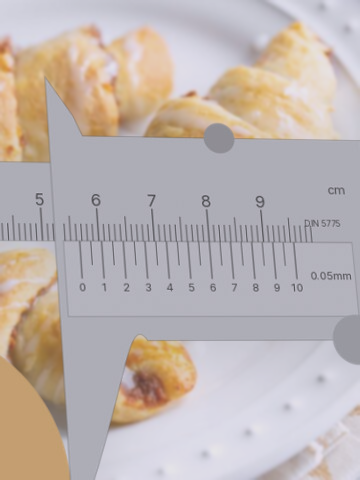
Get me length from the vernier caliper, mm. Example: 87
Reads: 56.6
